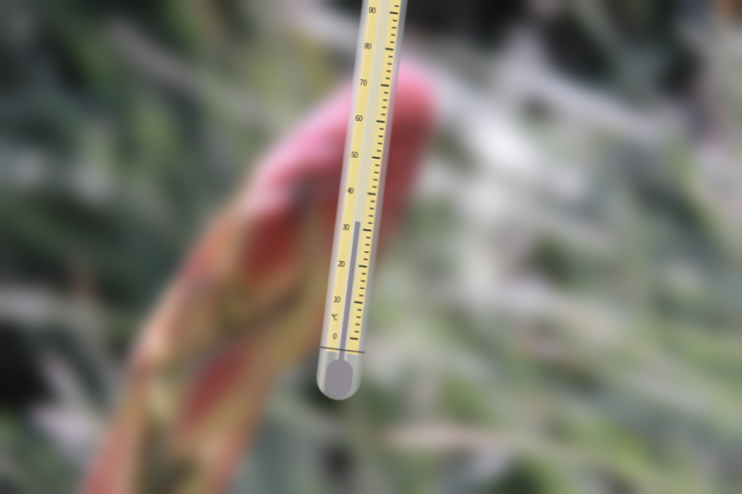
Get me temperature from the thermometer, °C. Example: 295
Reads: 32
